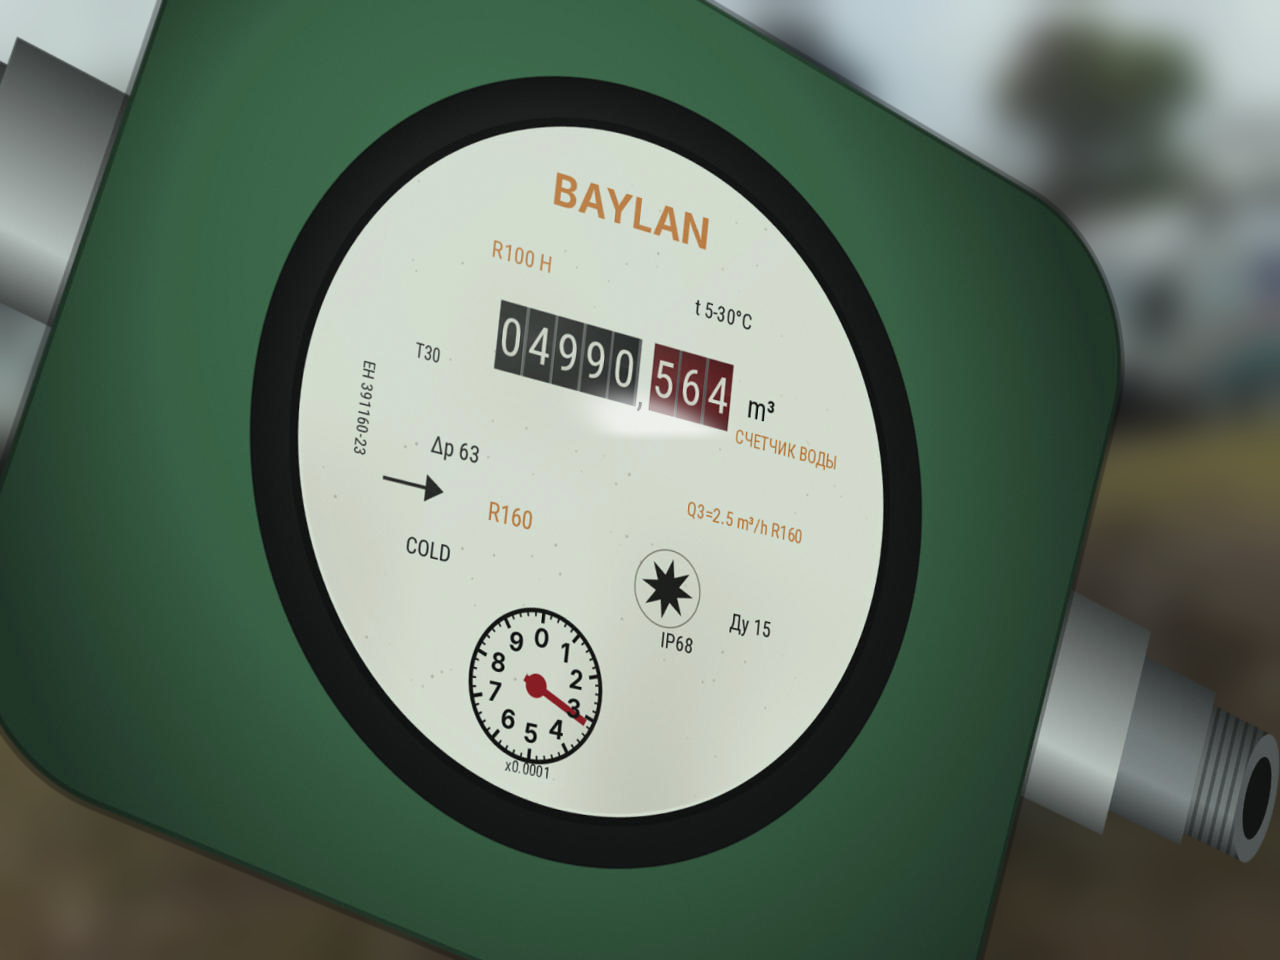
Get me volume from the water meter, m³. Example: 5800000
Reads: 4990.5643
